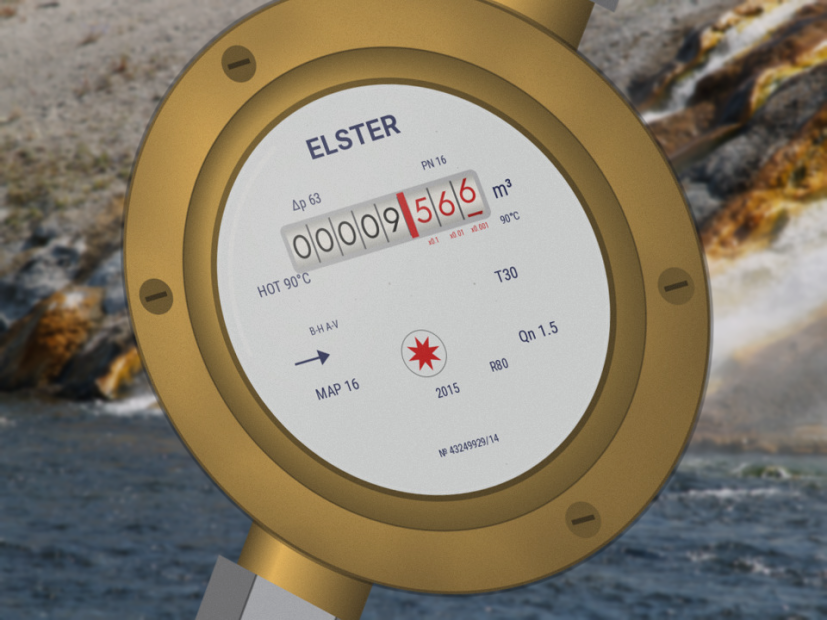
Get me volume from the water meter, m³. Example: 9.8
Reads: 9.566
